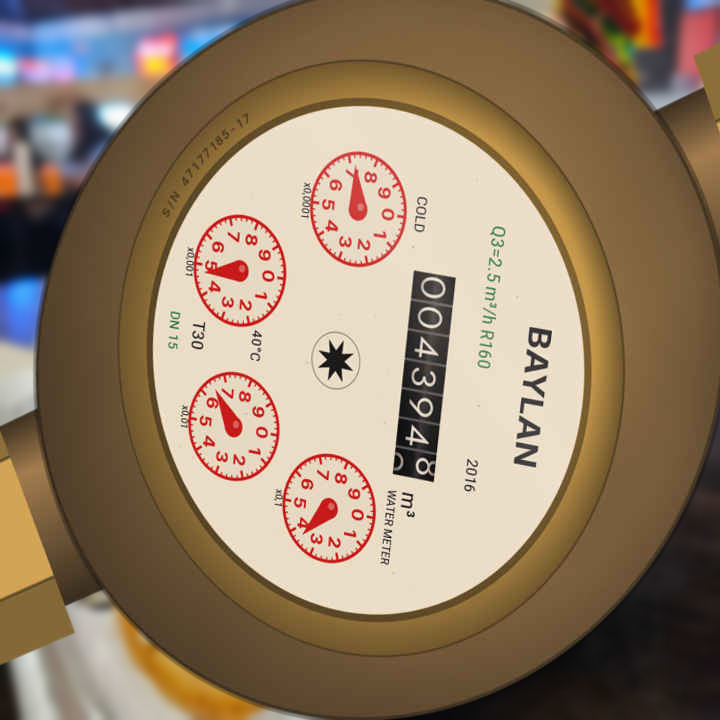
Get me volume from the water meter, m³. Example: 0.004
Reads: 43948.3647
